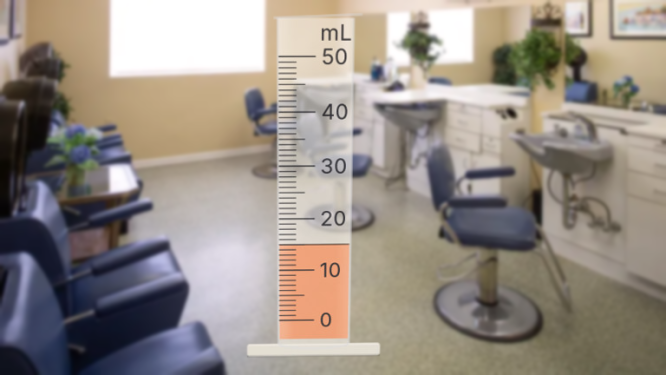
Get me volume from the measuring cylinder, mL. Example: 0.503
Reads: 15
